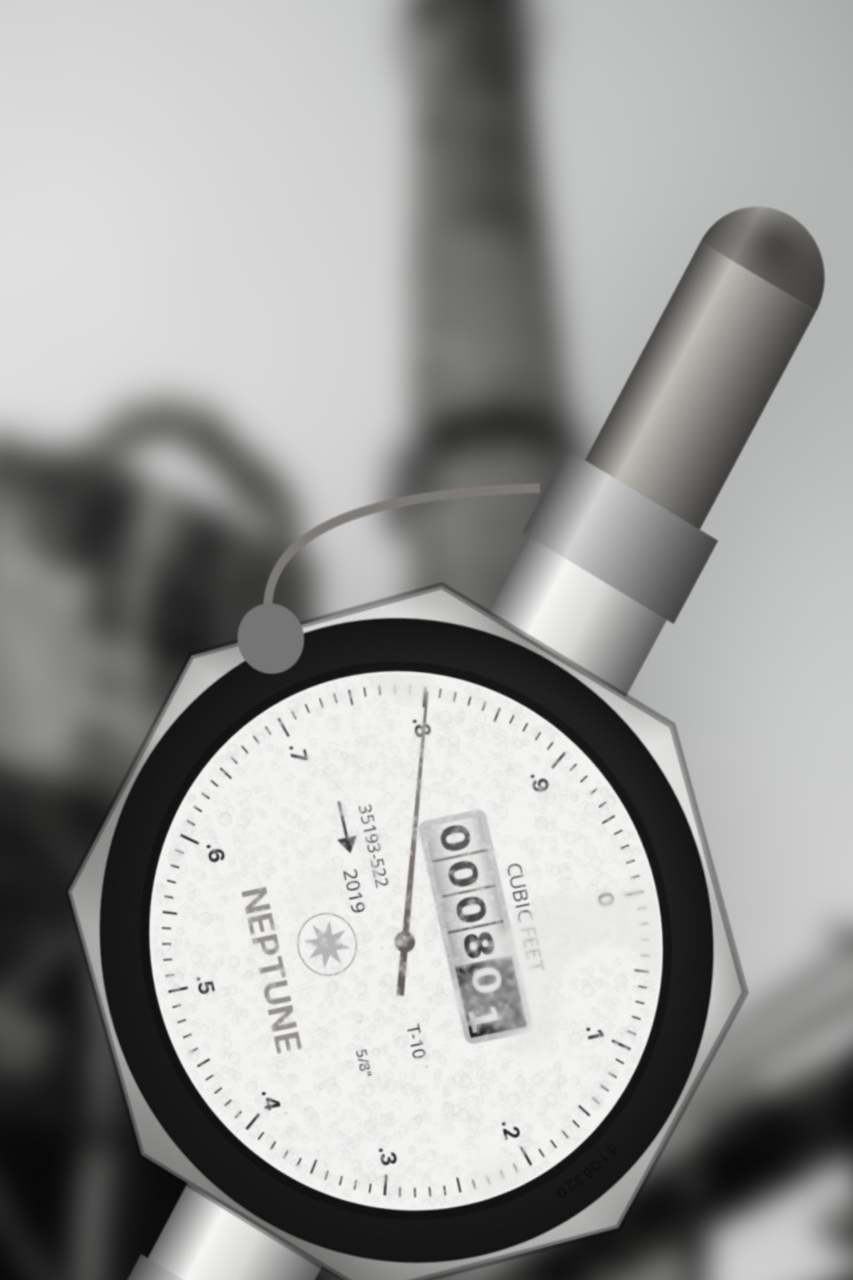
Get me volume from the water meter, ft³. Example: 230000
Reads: 800.80
